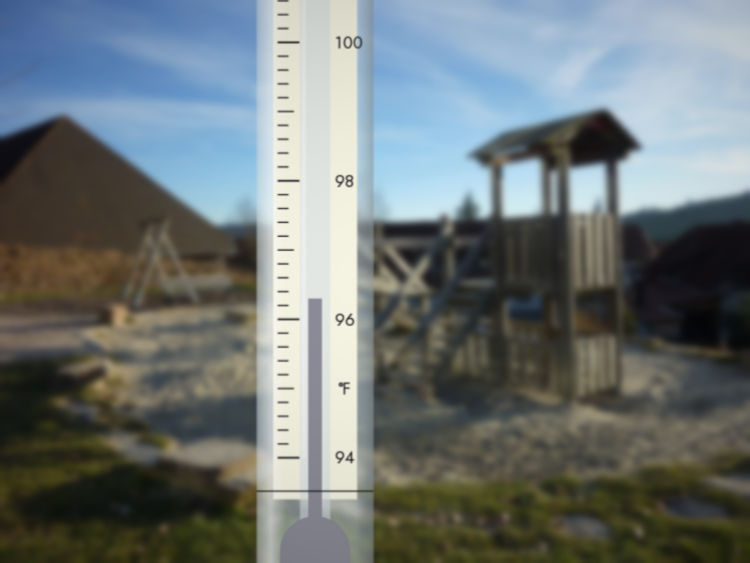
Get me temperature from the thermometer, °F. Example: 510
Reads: 96.3
